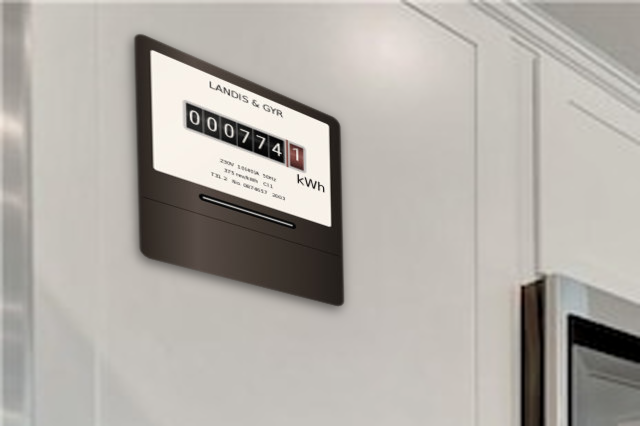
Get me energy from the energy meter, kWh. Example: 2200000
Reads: 774.1
